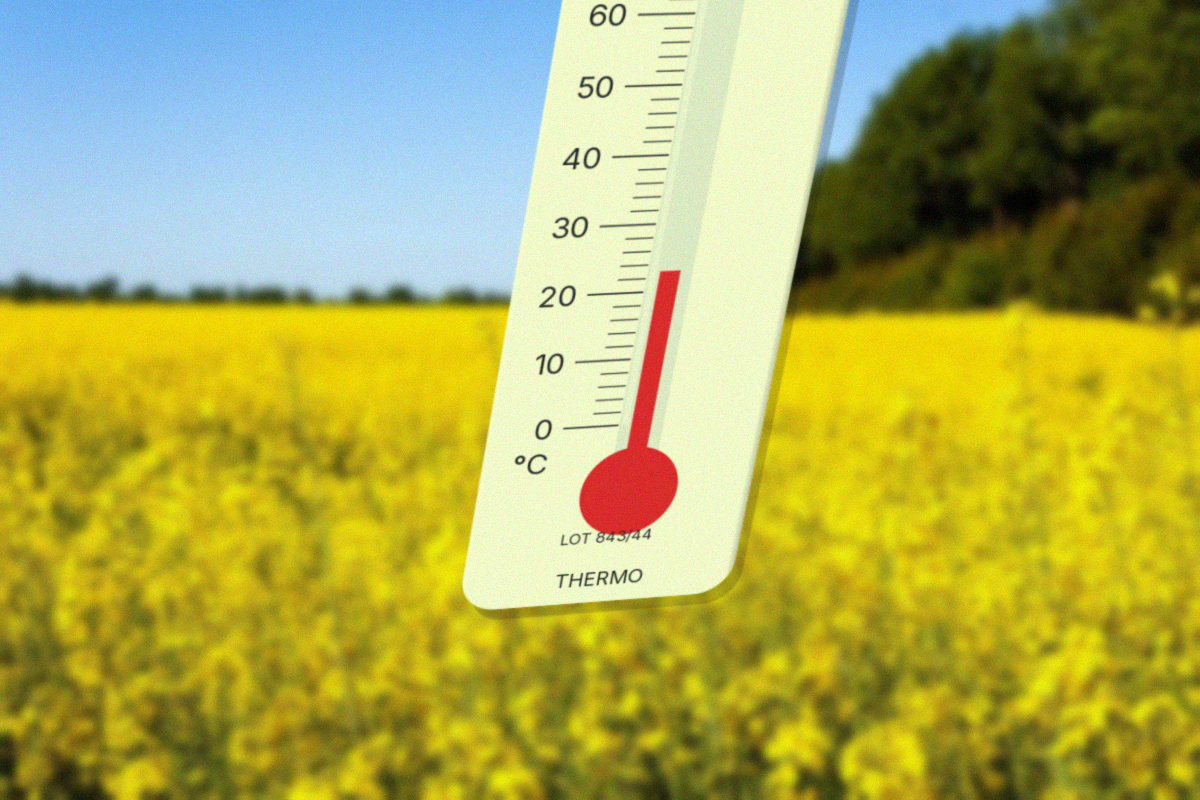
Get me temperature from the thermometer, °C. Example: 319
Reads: 23
